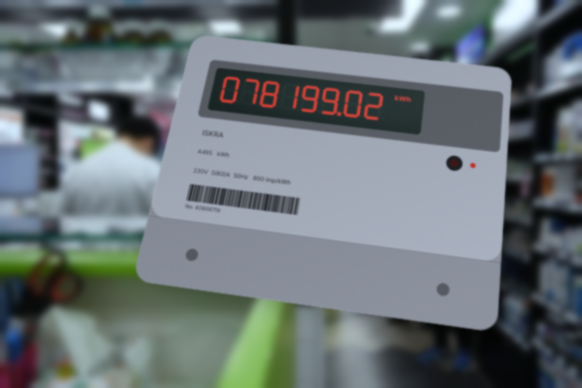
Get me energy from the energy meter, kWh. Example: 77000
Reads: 78199.02
